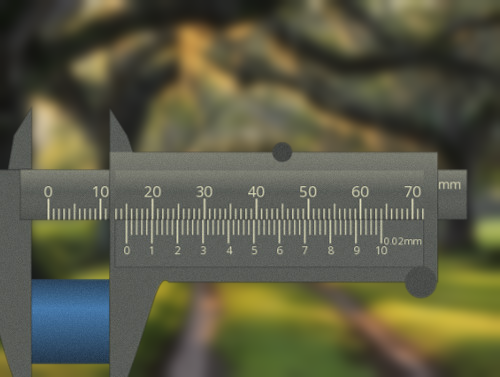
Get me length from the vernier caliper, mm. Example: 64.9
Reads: 15.0
